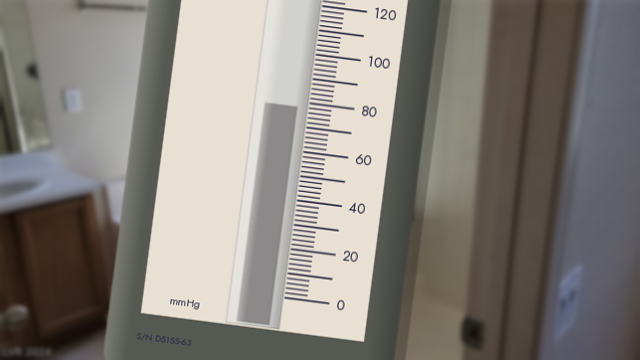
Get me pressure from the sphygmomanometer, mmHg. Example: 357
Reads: 78
